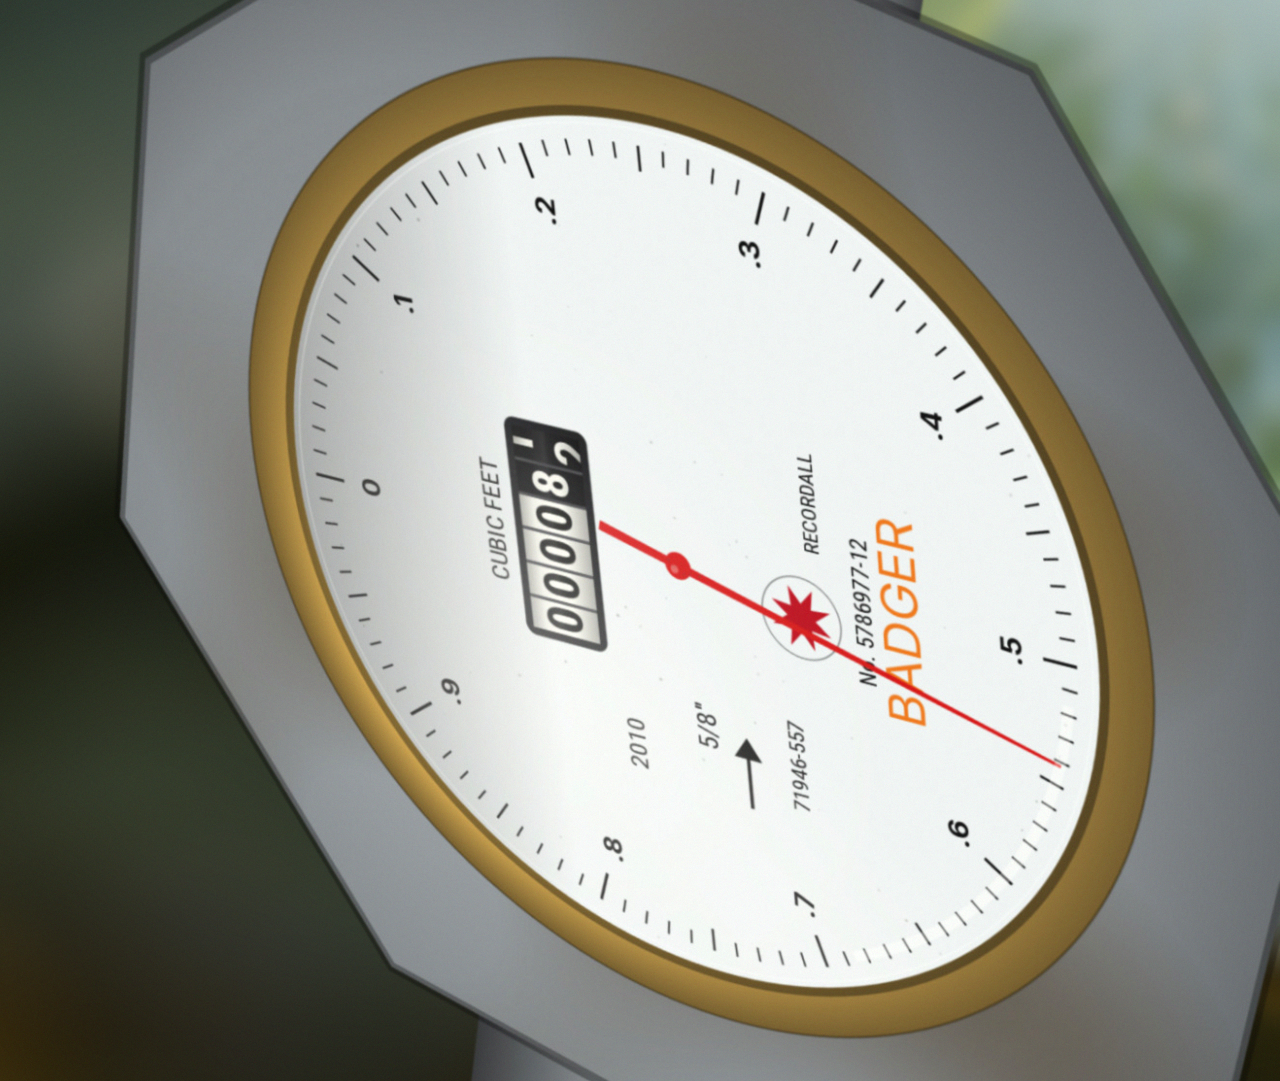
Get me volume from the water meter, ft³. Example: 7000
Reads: 81.54
